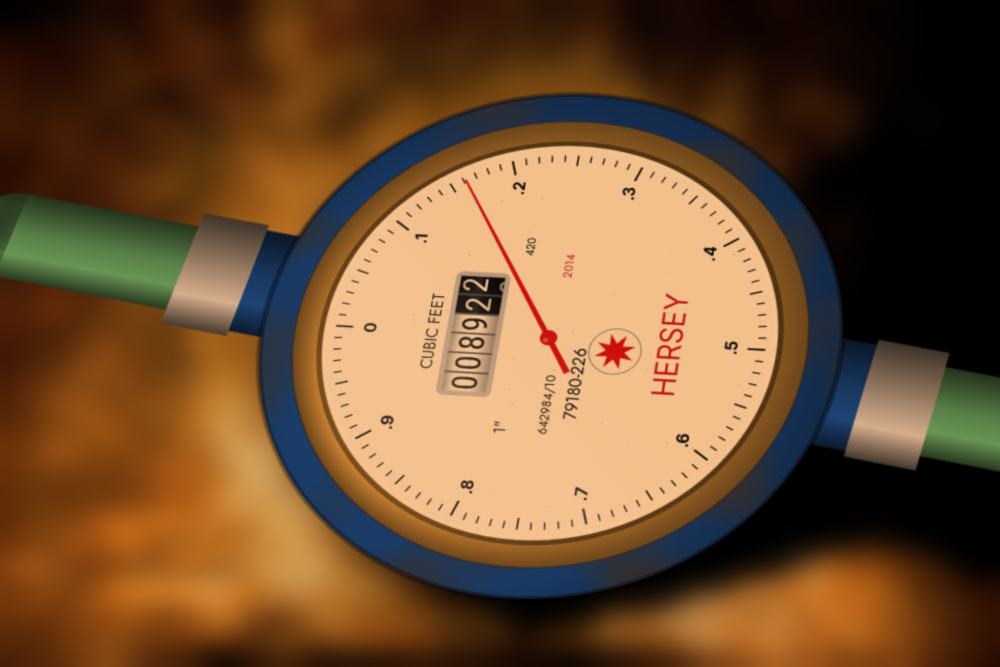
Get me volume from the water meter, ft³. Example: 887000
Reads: 8922.16
